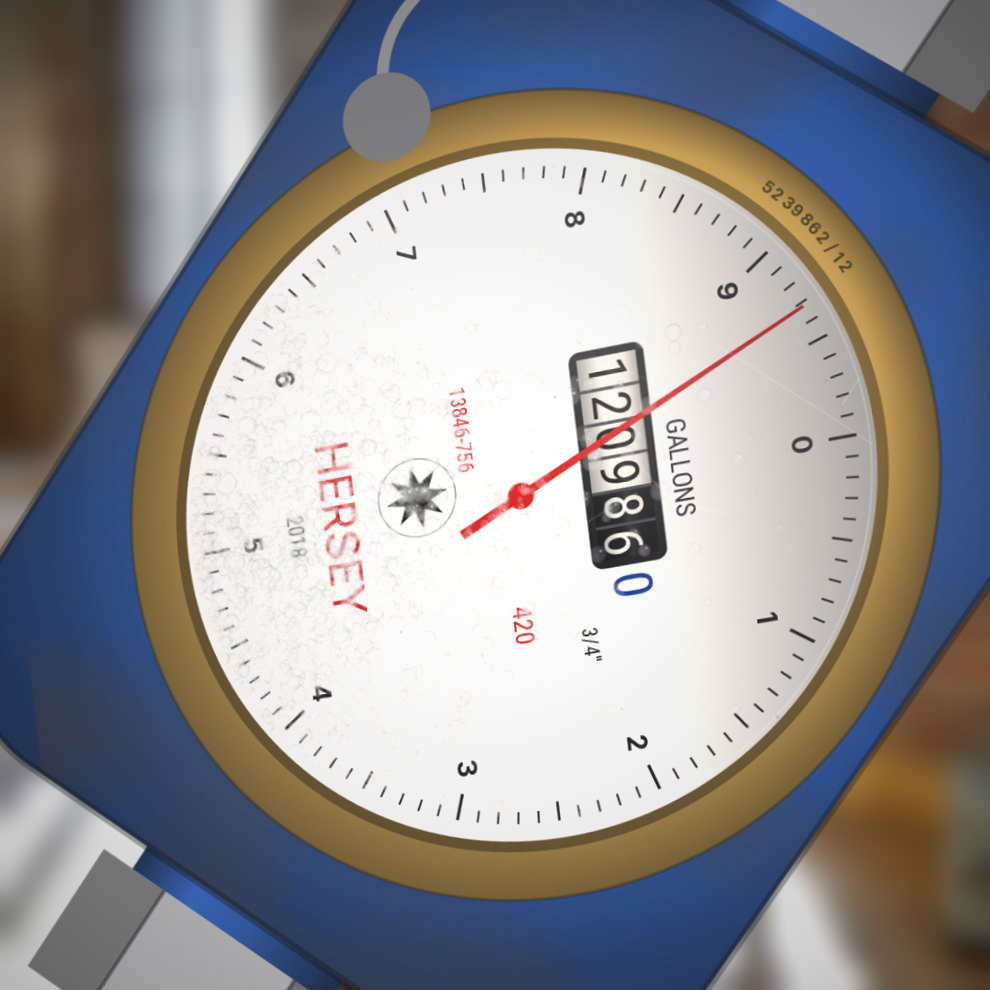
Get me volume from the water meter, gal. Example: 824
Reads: 1209859.3
